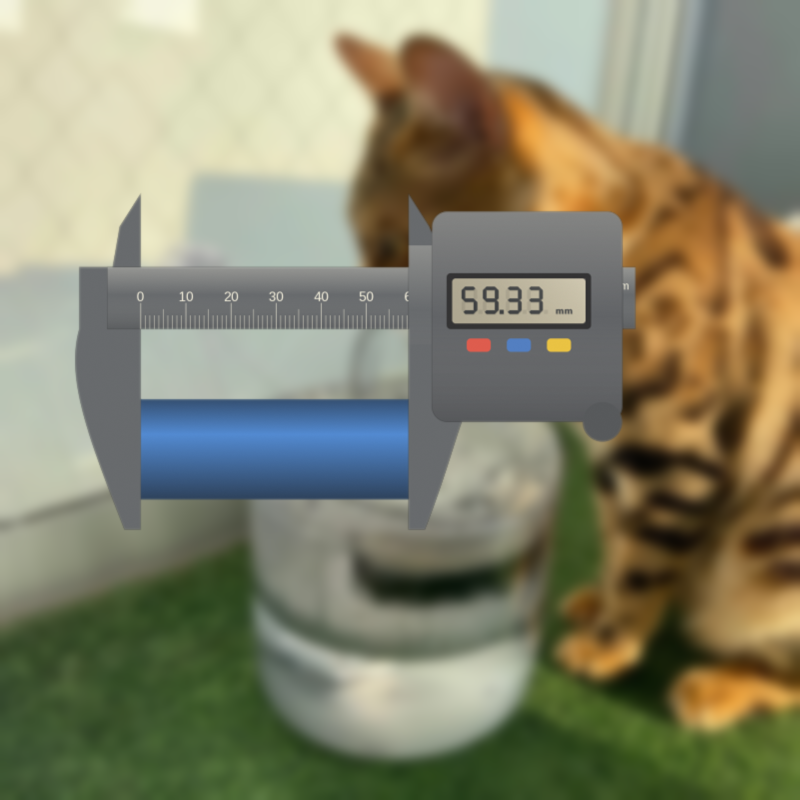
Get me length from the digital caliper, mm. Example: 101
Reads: 59.33
